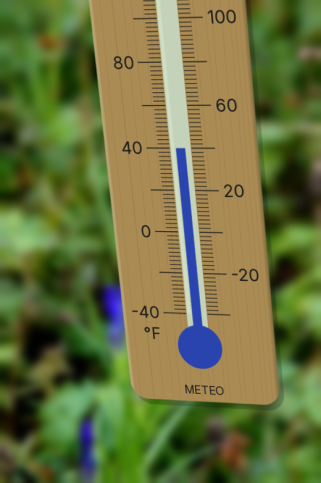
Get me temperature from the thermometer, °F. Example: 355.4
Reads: 40
